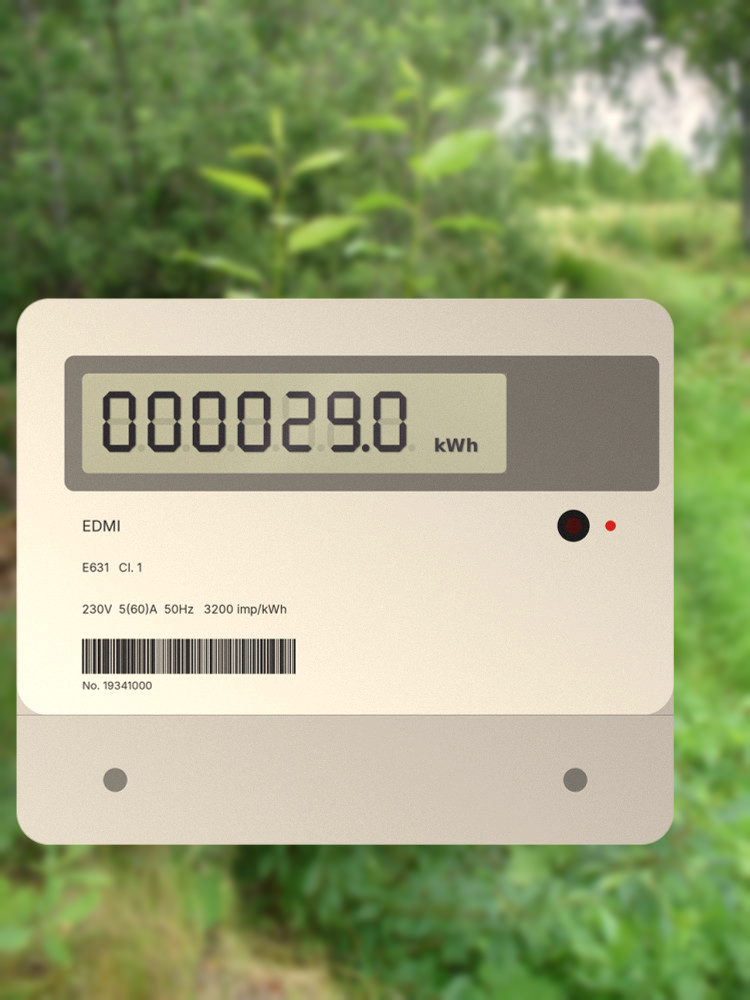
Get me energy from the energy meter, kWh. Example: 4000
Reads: 29.0
